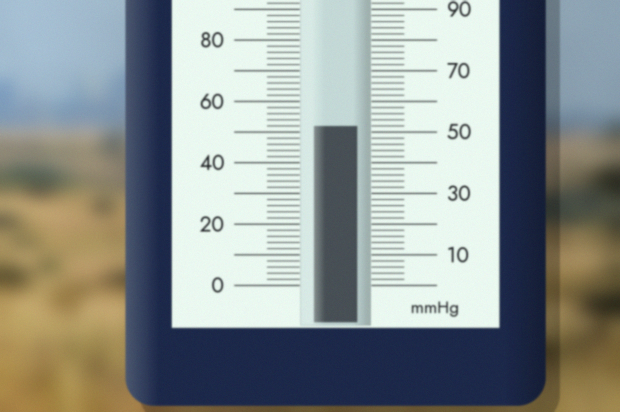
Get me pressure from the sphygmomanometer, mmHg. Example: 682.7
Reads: 52
